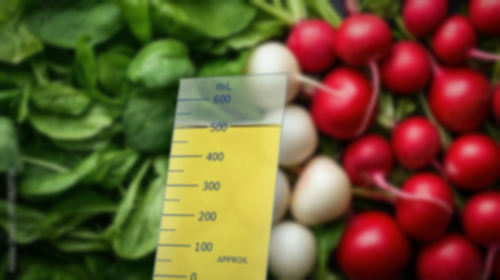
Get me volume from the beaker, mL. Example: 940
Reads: 500
